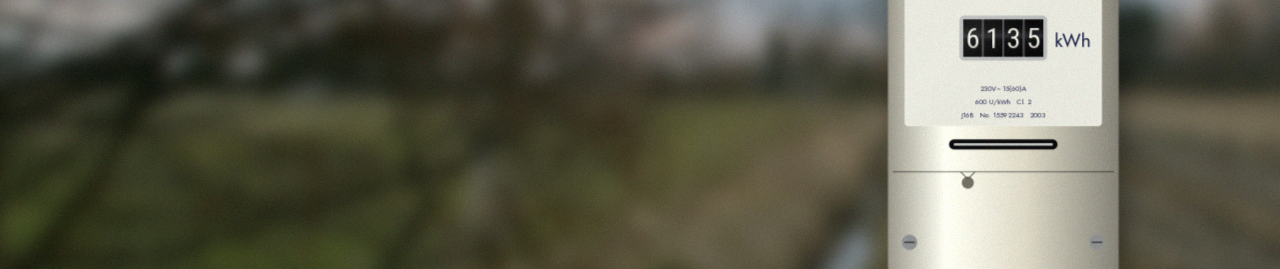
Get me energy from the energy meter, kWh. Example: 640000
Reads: 6135
